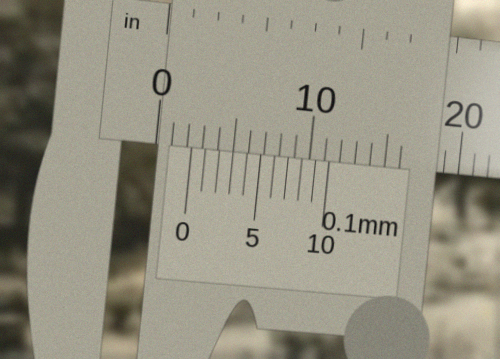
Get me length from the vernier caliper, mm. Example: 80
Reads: 2.3
